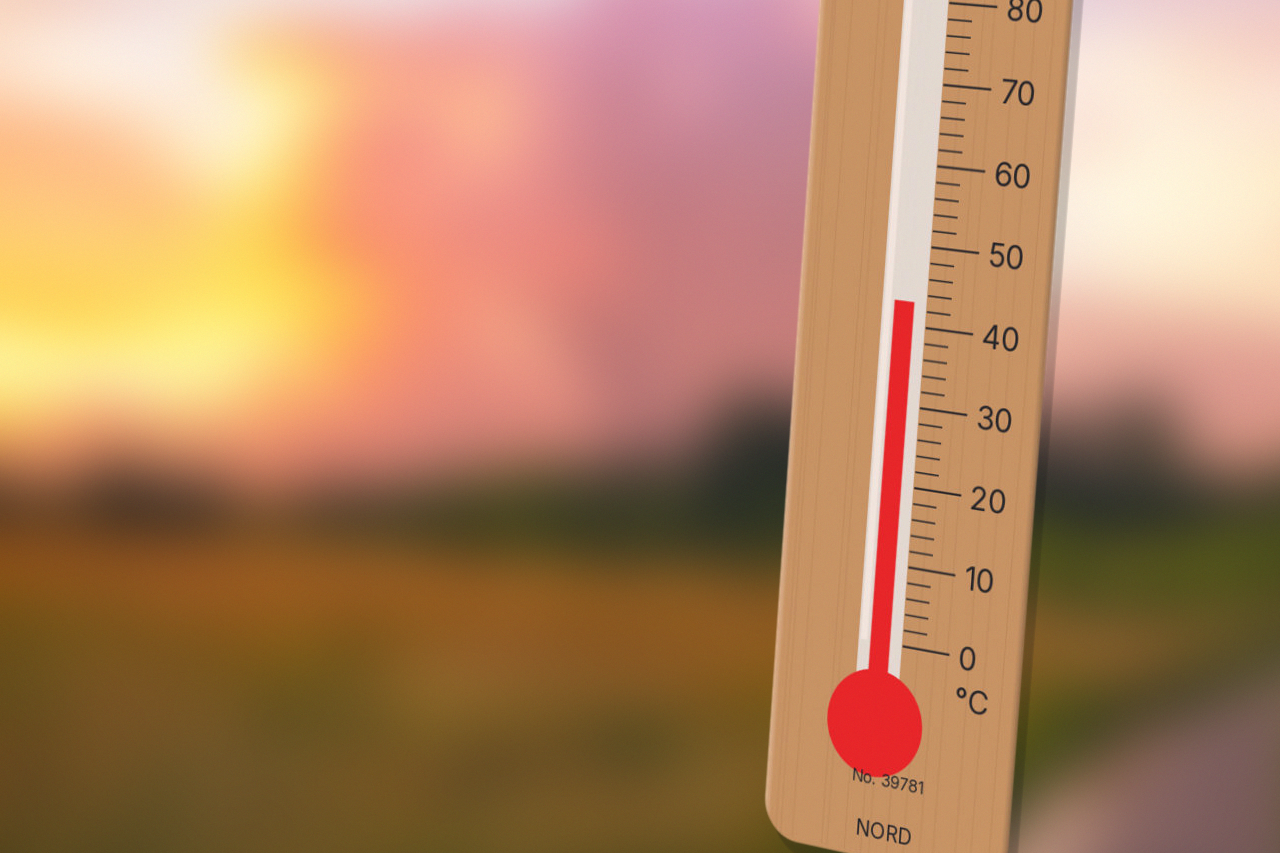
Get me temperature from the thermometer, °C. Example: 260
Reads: 43
